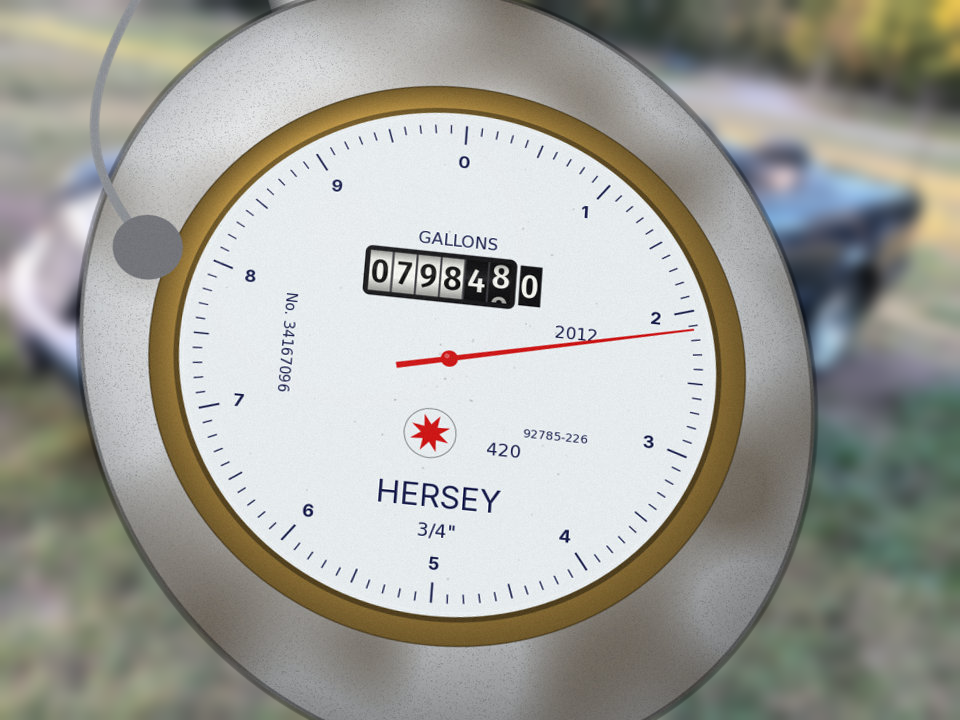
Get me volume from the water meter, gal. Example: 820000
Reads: 798482.1
